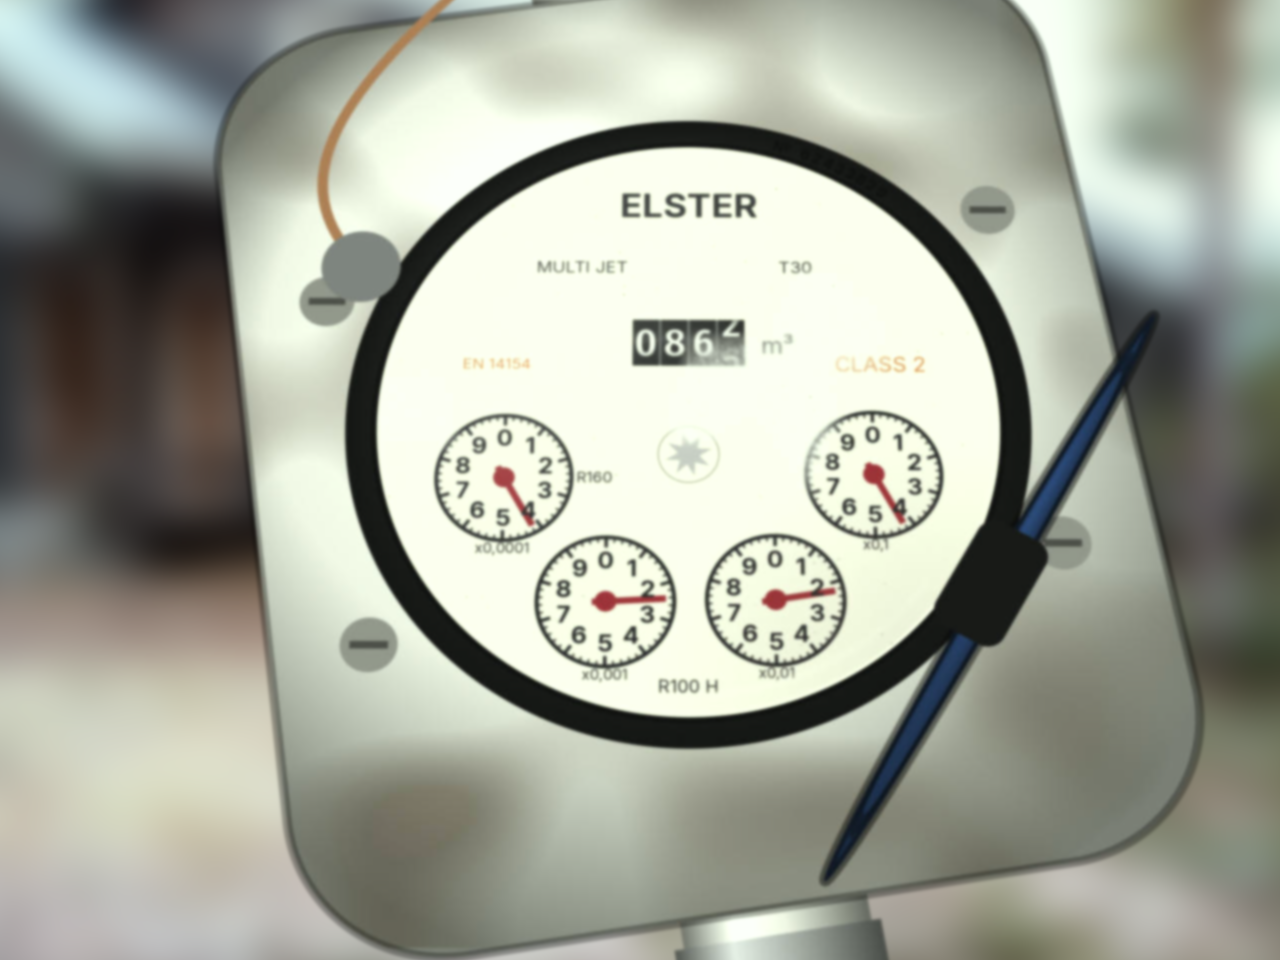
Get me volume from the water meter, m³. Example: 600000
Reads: 862.4224
